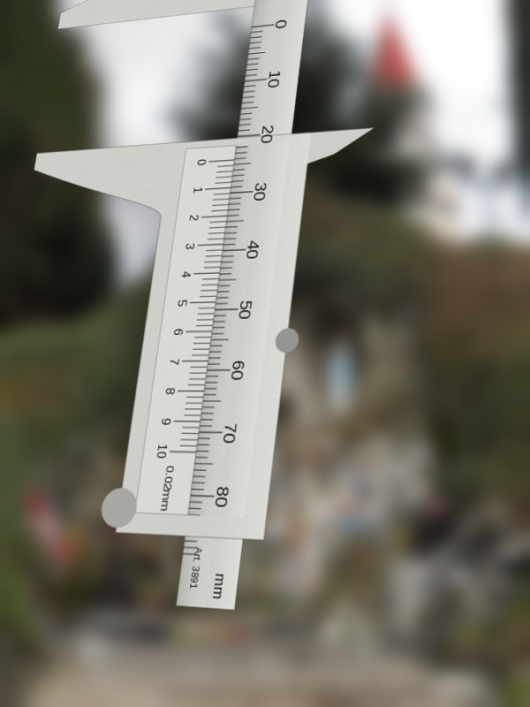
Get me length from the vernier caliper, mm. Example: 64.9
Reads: 24.2
